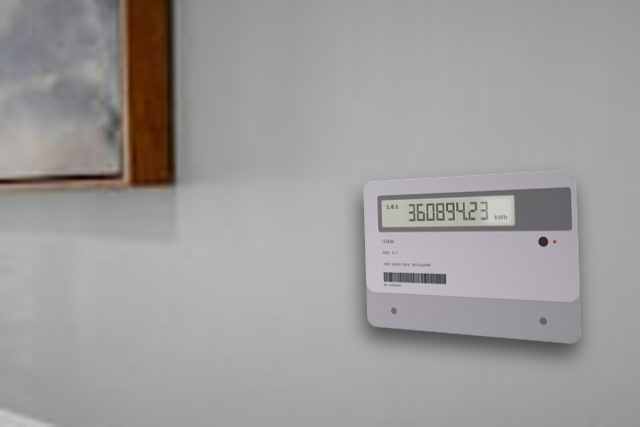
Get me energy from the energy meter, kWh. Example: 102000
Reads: 360894.23
